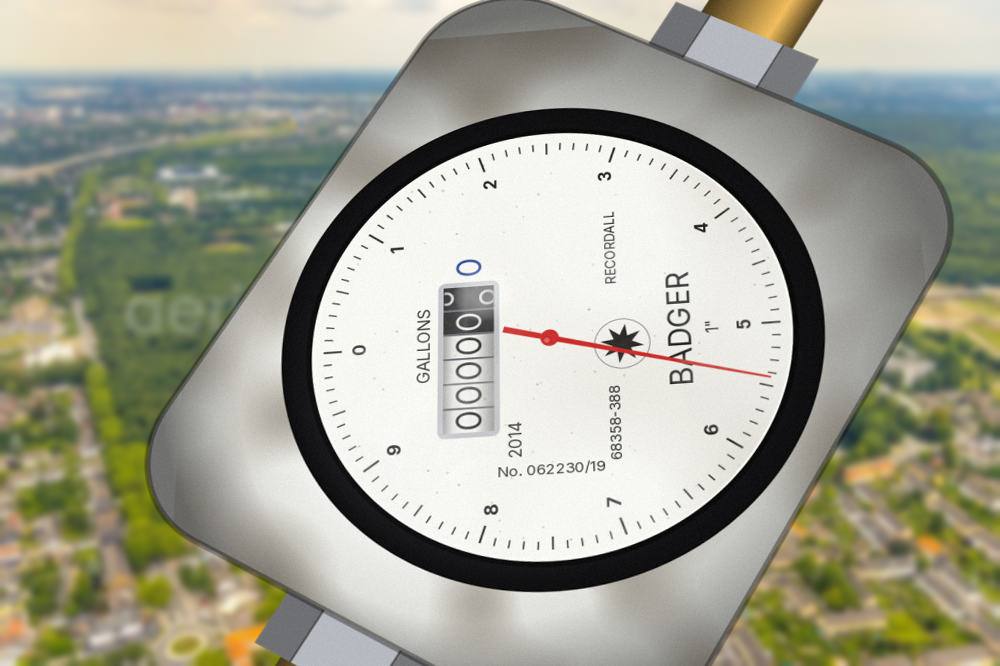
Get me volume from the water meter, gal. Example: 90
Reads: 85.4
